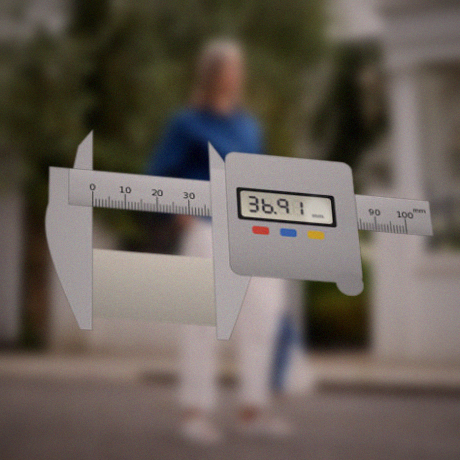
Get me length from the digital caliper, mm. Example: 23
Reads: 36.91
